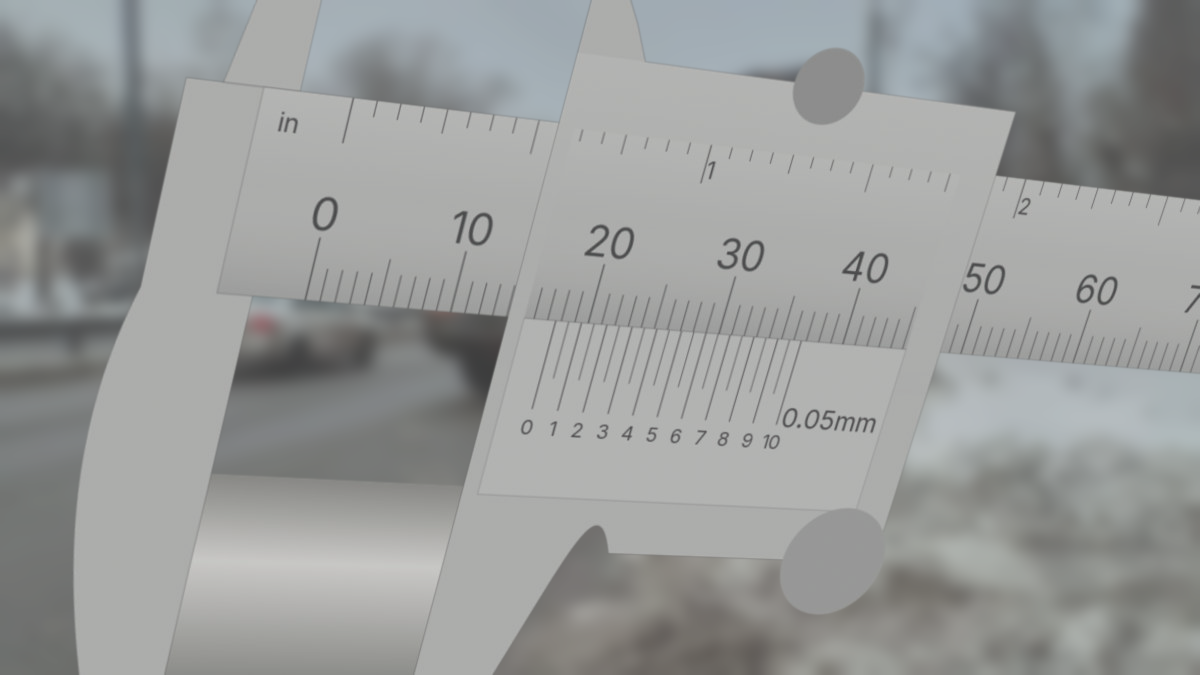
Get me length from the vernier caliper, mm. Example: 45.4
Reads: 17.6
